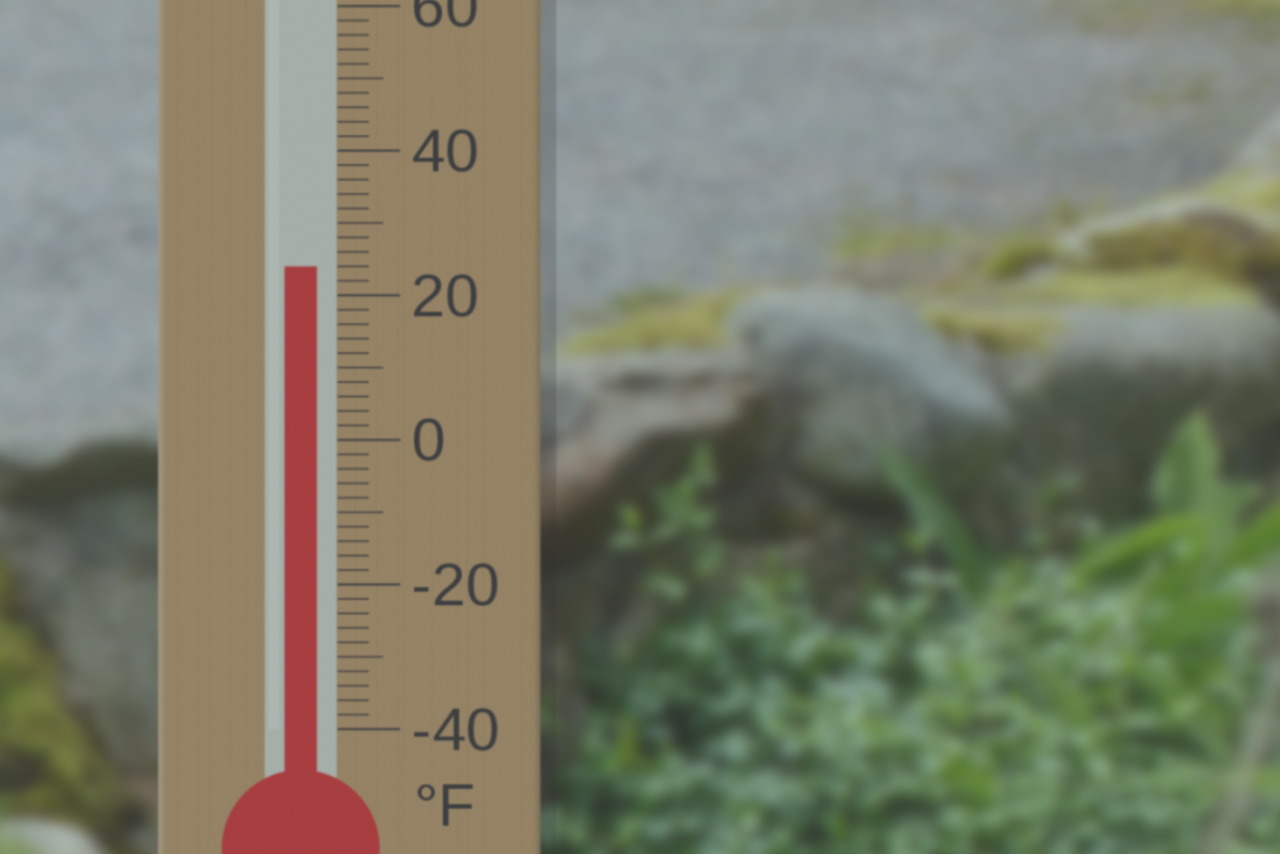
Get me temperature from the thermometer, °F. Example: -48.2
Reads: 24
